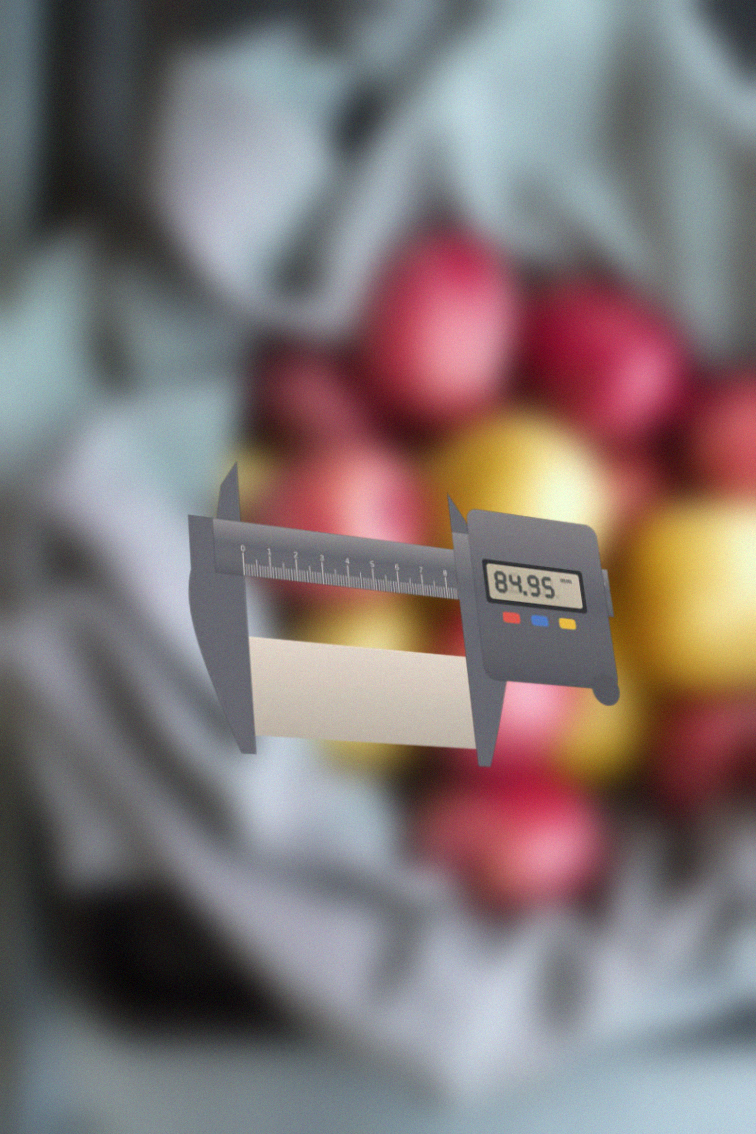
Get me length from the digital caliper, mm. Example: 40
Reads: 84.95
